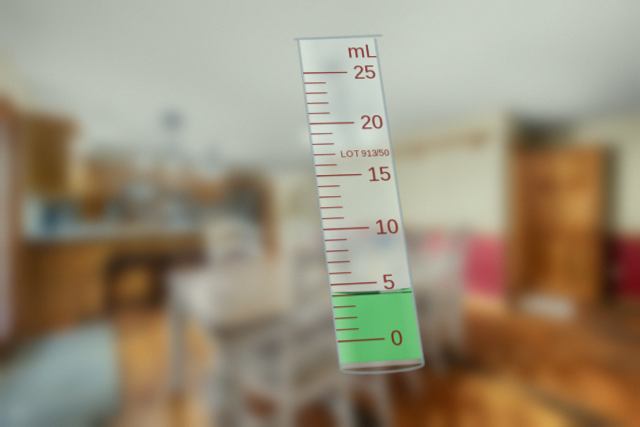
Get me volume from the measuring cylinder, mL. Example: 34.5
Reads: 4
